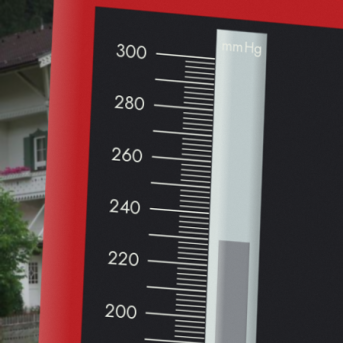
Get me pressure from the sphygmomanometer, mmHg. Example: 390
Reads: 230
